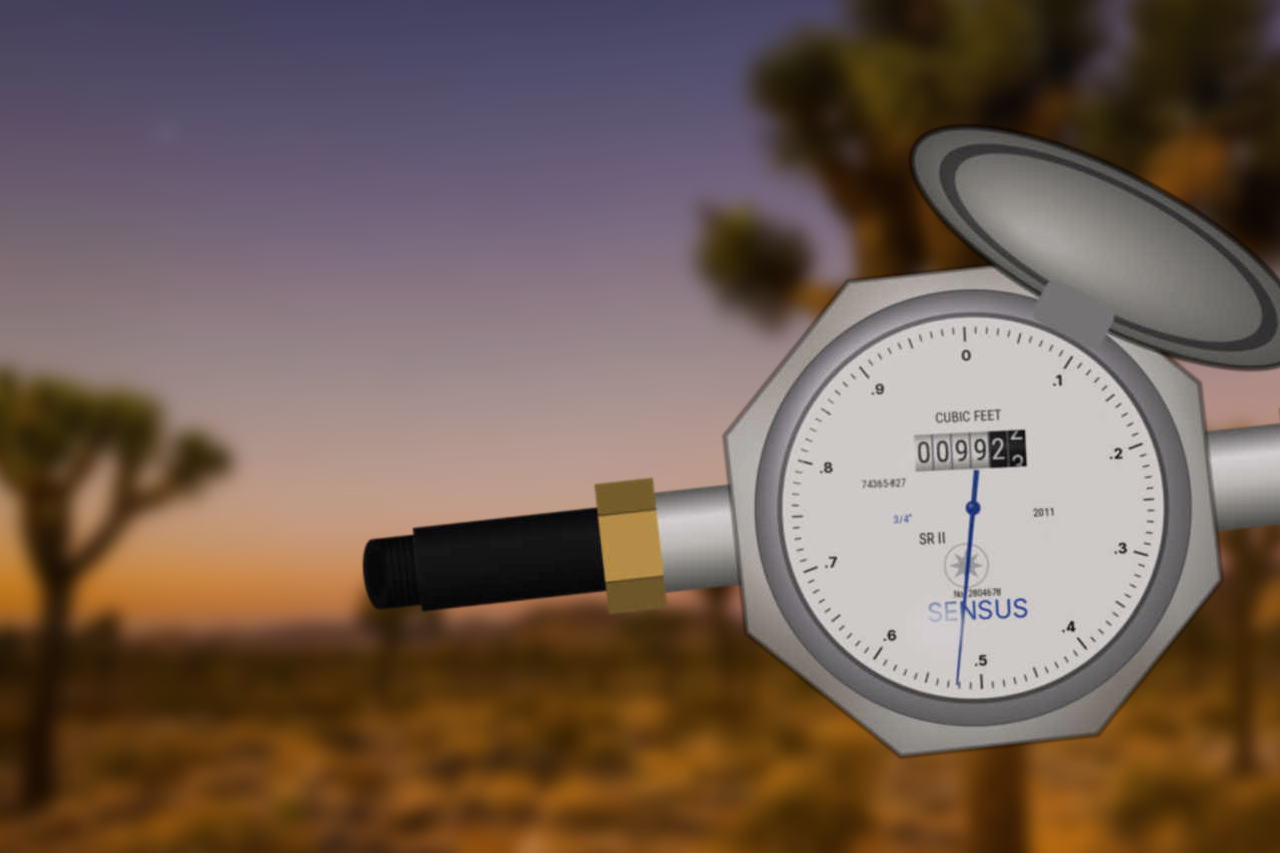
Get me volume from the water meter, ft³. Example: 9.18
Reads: 9922.52
